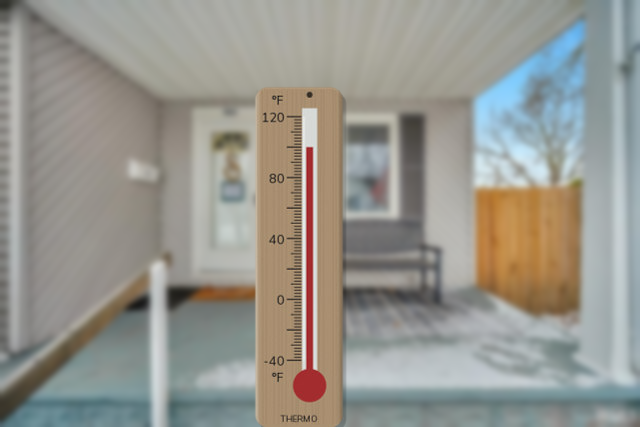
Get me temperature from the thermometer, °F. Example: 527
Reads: 100
